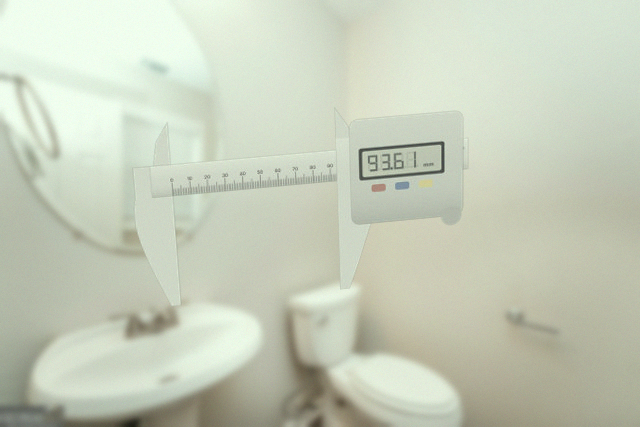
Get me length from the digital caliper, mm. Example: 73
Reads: 93.61
